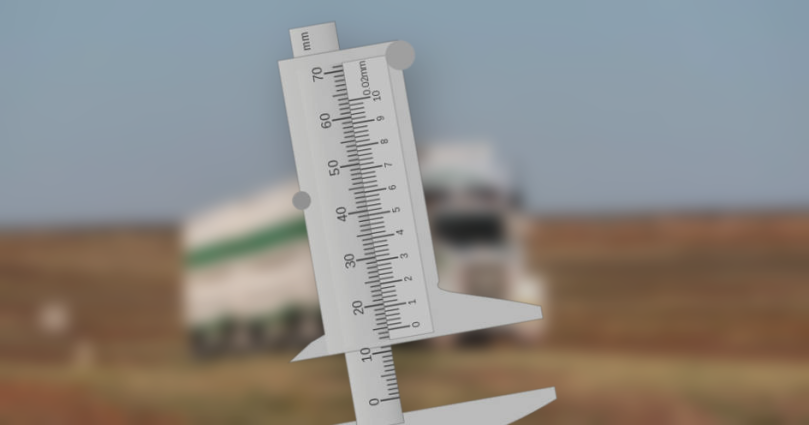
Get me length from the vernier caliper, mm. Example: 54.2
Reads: 14.5
